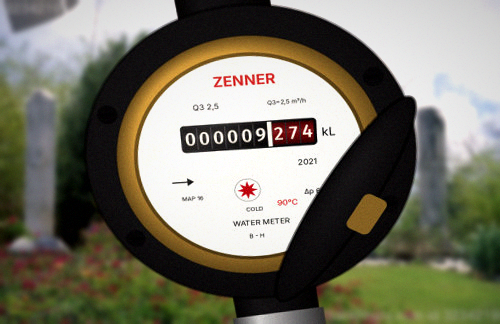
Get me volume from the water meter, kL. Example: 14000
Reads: 9.274
